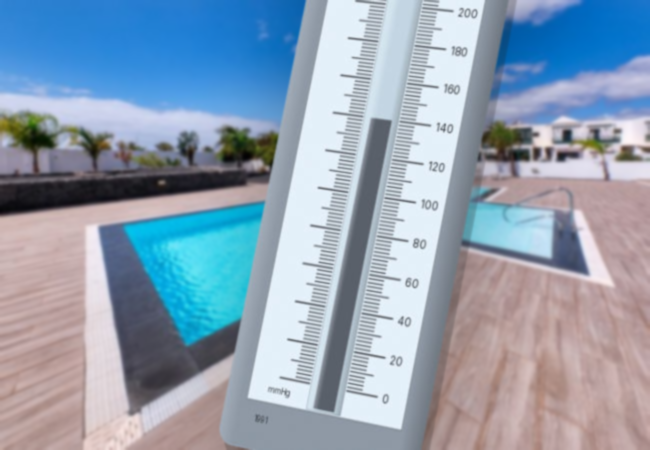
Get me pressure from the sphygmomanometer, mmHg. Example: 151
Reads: 140
